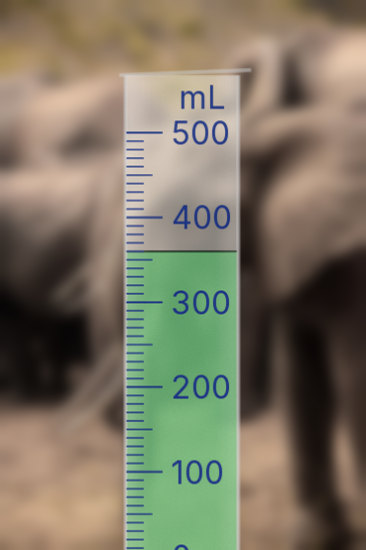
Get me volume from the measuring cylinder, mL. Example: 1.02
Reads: 360
